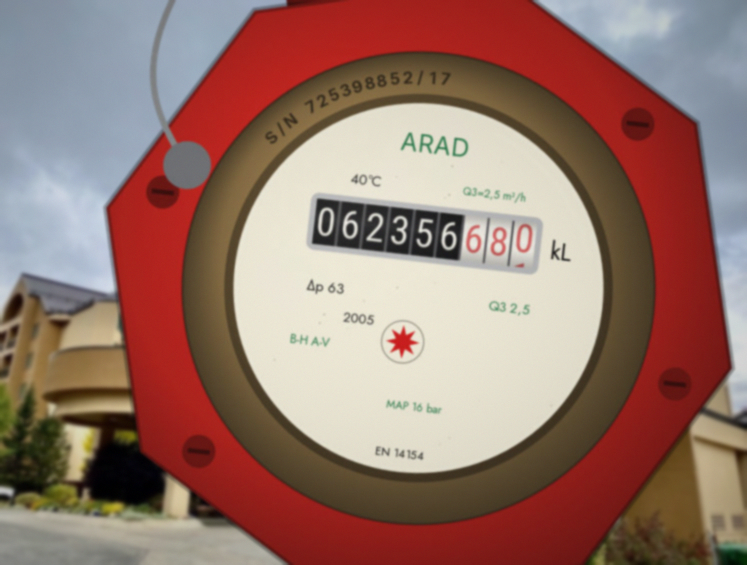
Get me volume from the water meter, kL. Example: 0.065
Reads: 62356.680
